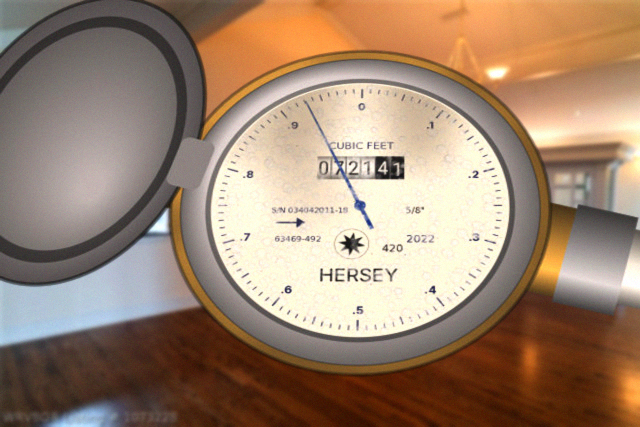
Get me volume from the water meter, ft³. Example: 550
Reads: 72140.93
